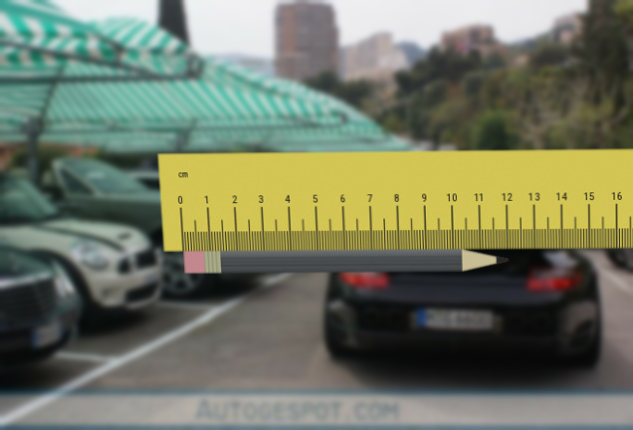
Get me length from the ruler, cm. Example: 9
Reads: 12
